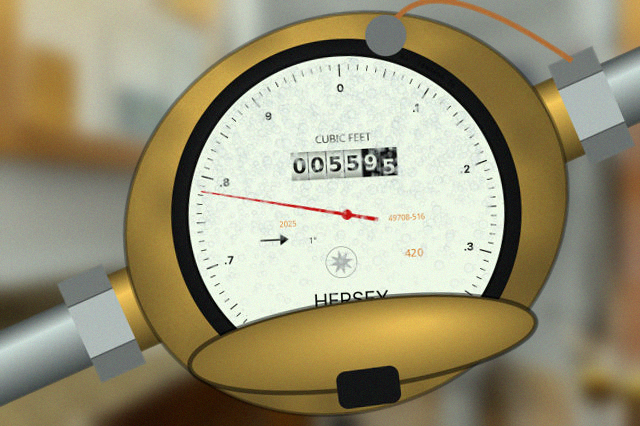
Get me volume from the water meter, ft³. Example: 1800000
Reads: 5594.78
